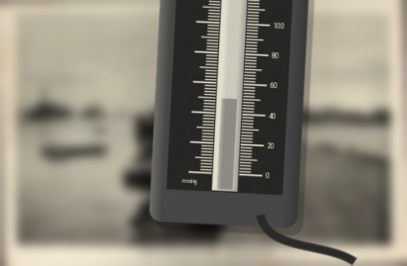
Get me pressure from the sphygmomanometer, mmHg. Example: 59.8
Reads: 50
